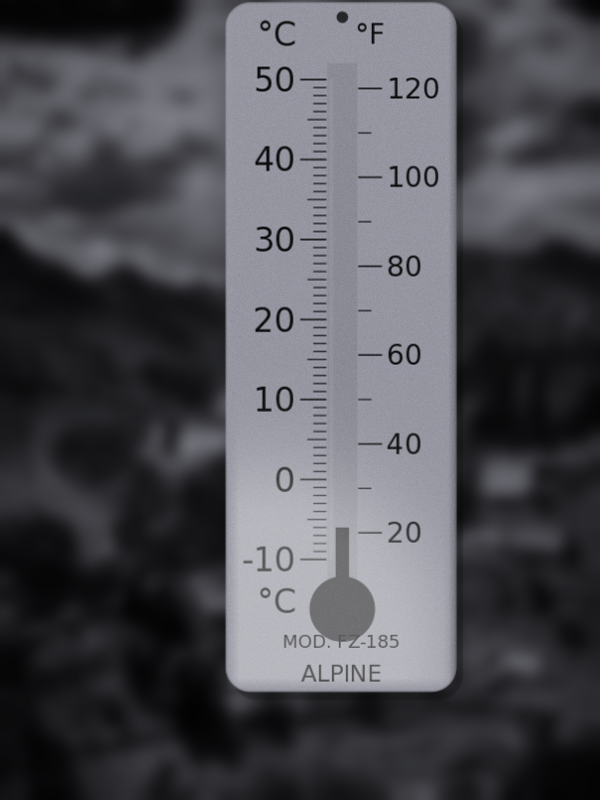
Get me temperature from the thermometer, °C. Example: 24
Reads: -6
